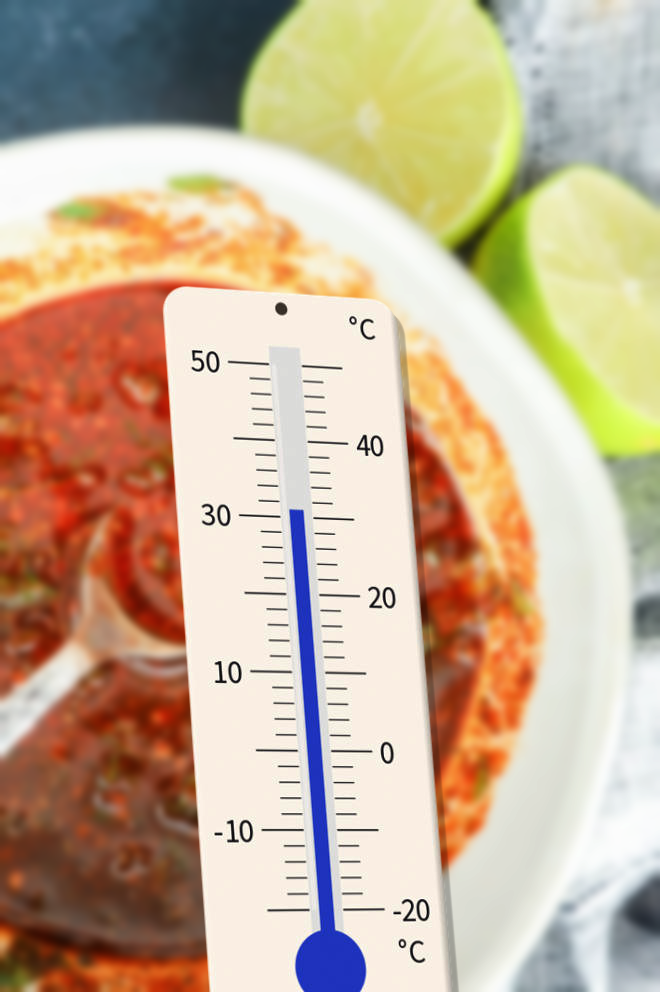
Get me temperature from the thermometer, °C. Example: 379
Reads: 31
